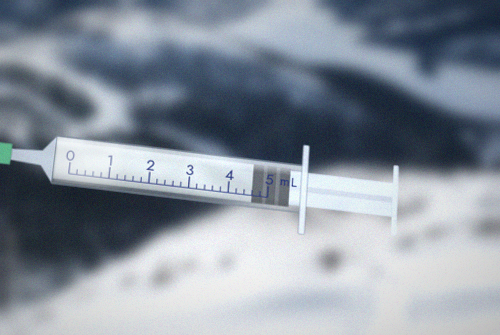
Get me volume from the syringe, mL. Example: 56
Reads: 4.6
